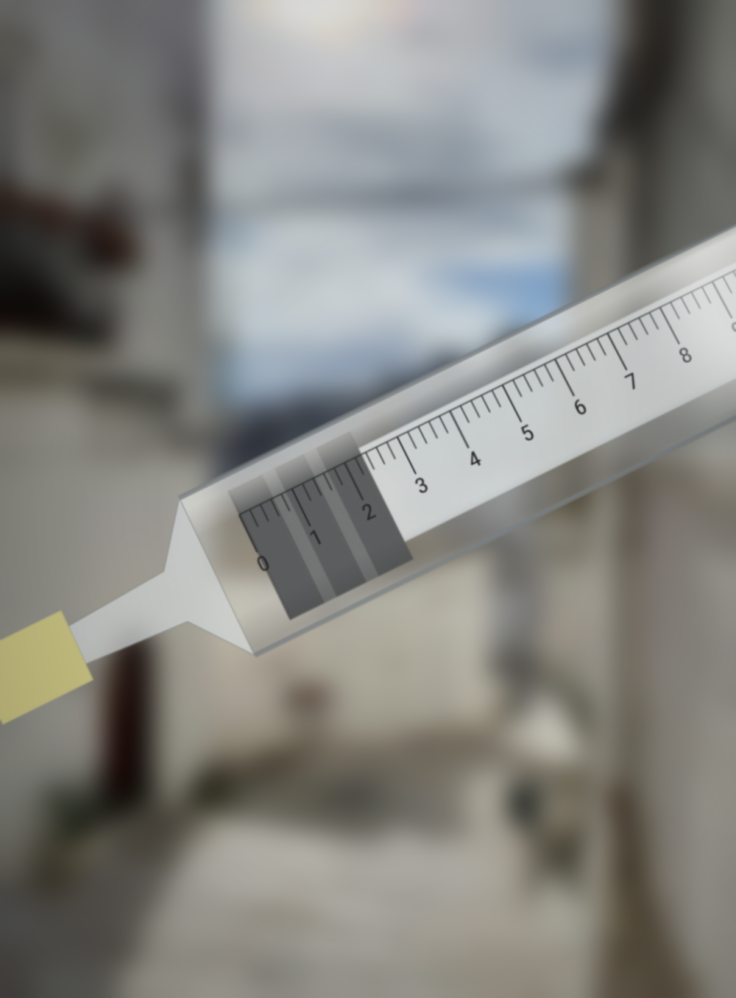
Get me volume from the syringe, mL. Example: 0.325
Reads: 0
